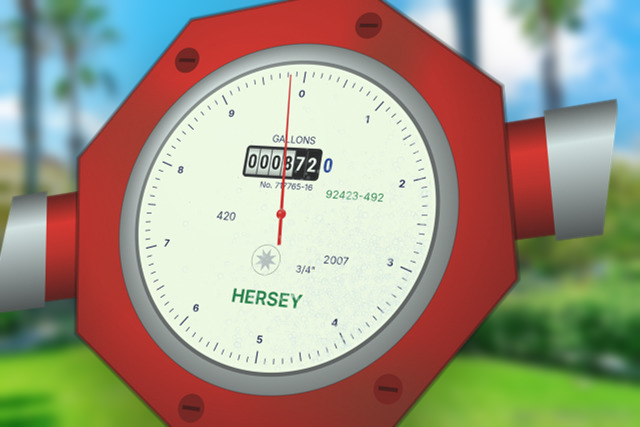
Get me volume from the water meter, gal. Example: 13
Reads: 8719.8
